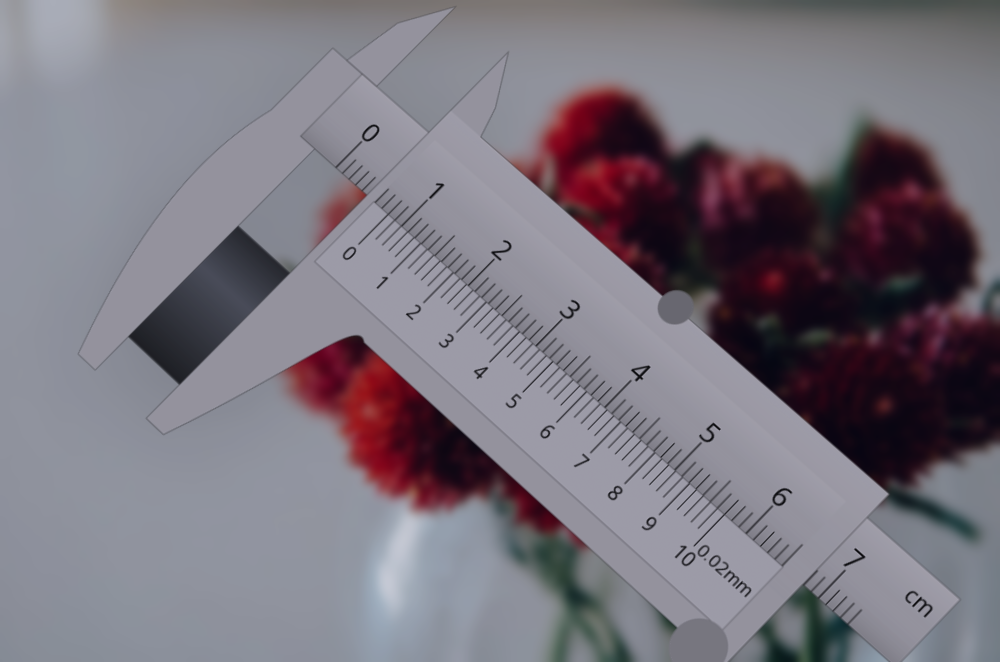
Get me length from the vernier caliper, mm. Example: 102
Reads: 8.0
